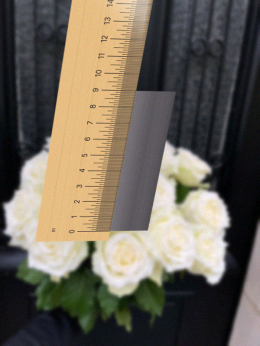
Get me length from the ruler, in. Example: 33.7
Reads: 9
